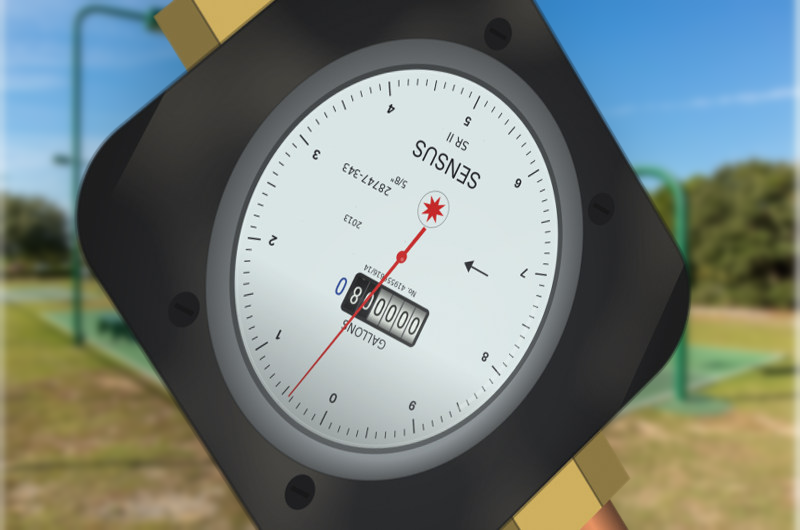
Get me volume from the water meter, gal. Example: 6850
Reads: 80.4
